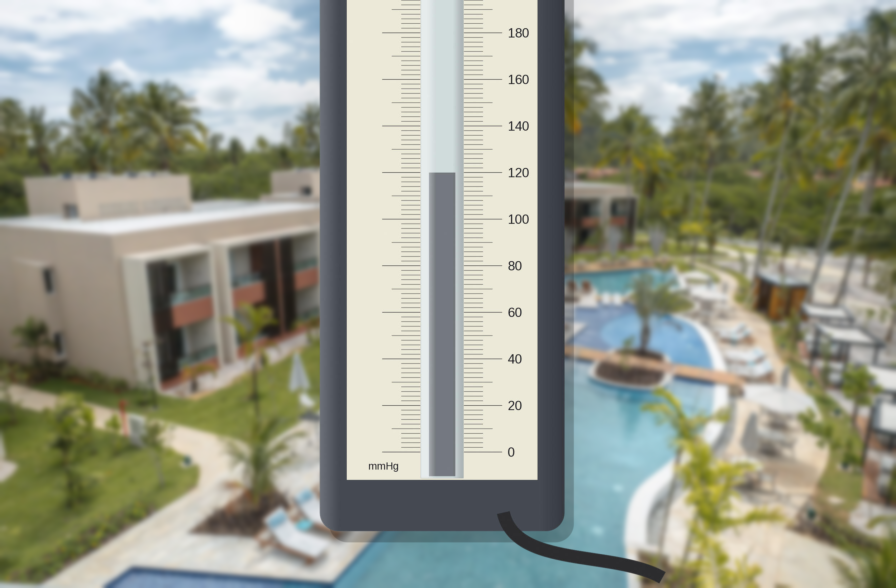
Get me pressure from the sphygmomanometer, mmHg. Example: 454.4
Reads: 120
